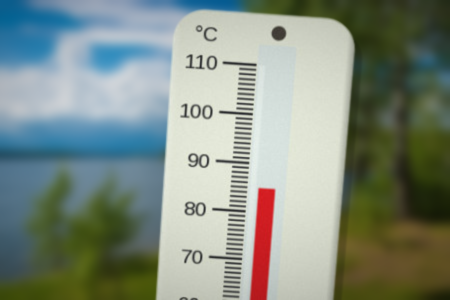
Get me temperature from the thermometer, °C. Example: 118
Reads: 85
